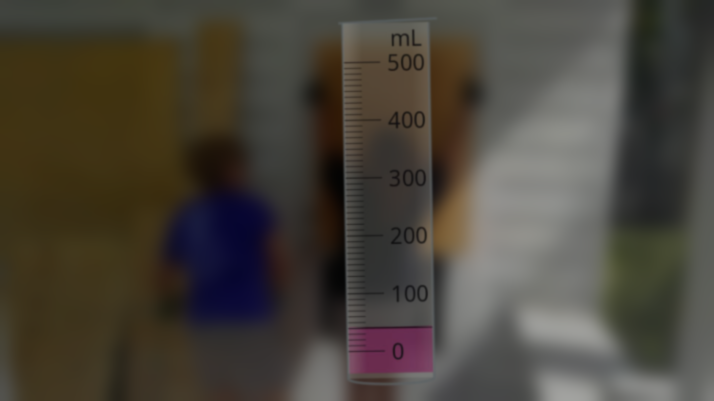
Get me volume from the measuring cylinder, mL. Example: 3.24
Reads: 40
